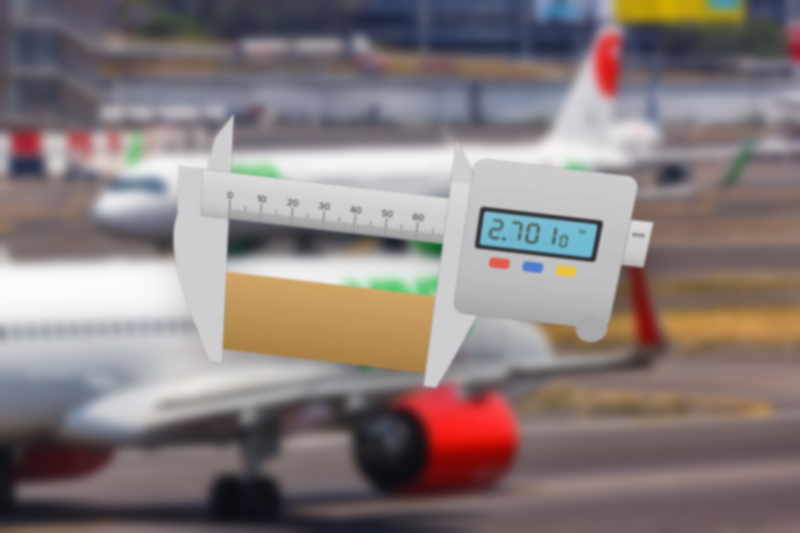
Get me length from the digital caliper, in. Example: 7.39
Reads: 2.7010
